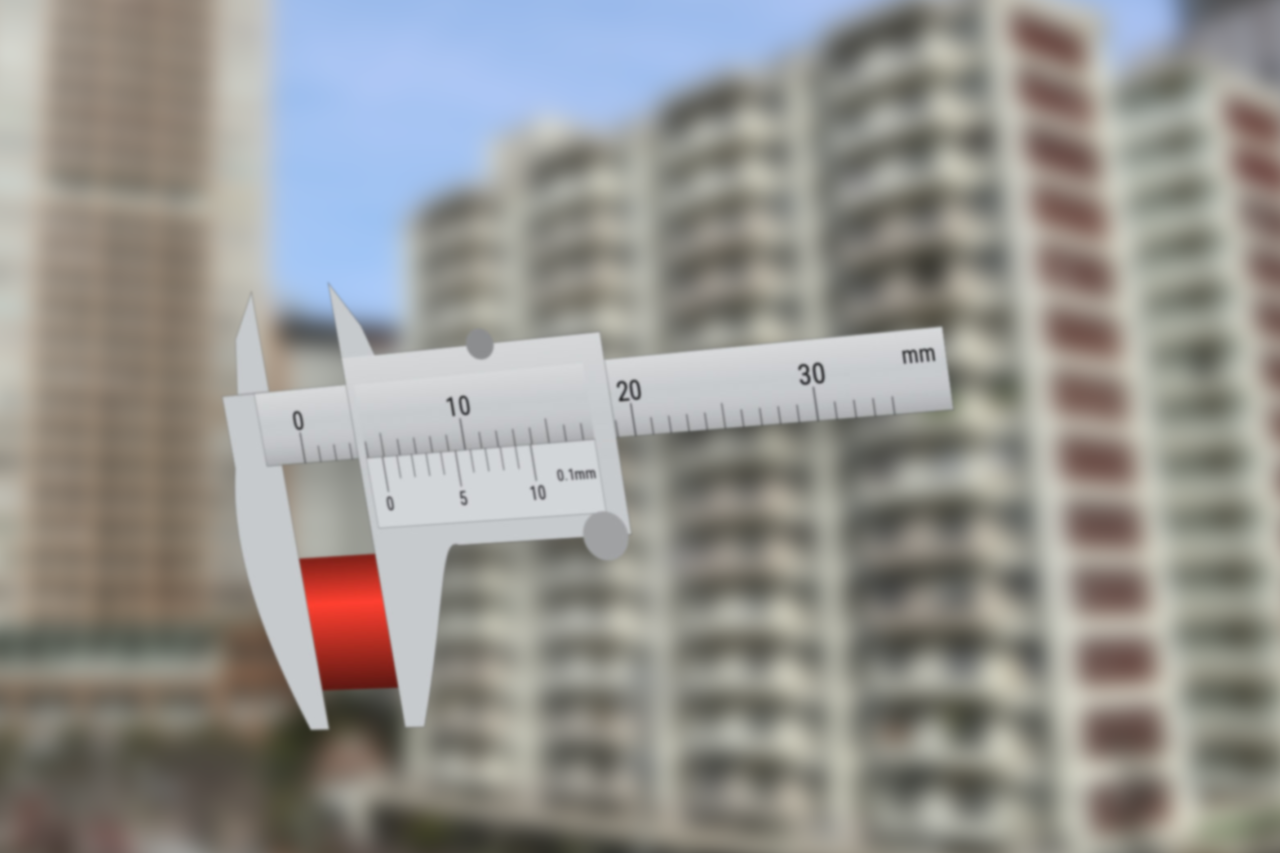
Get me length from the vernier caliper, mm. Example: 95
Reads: 4.9
